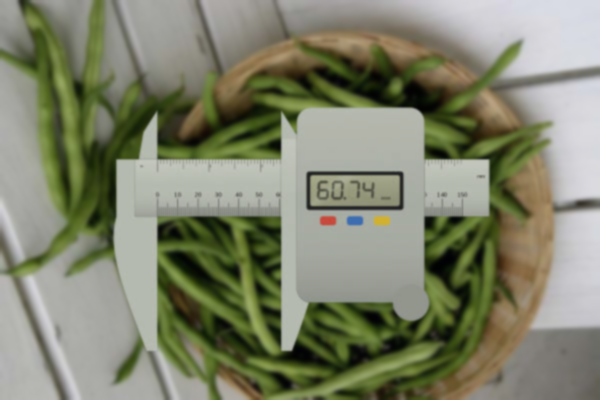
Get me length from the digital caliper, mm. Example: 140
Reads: 60.74
